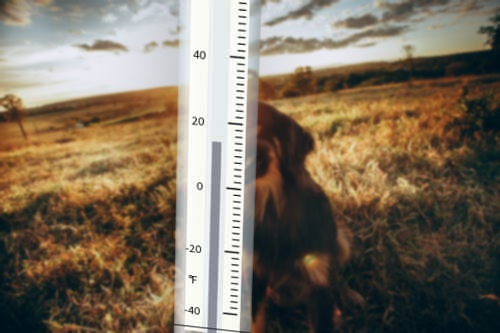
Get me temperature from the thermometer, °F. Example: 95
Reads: 14
